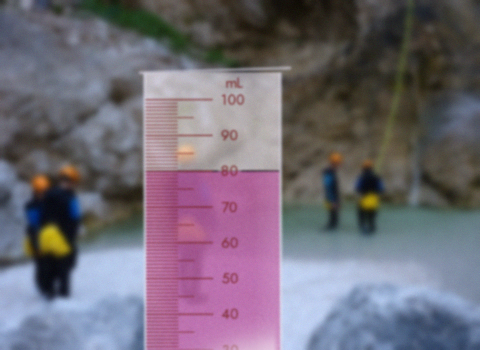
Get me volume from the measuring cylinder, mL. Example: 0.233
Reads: 80
